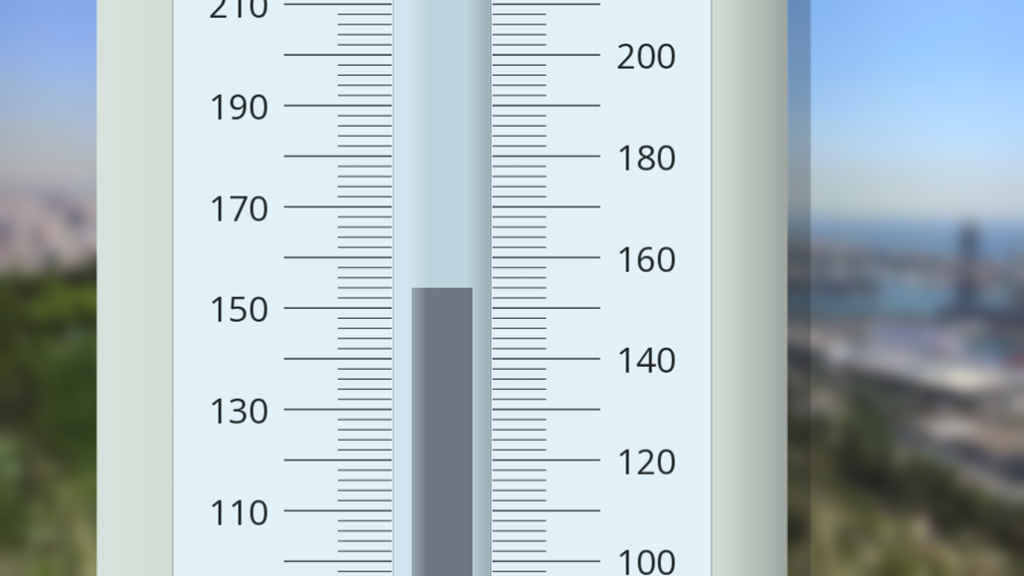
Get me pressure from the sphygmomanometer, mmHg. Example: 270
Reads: 154
